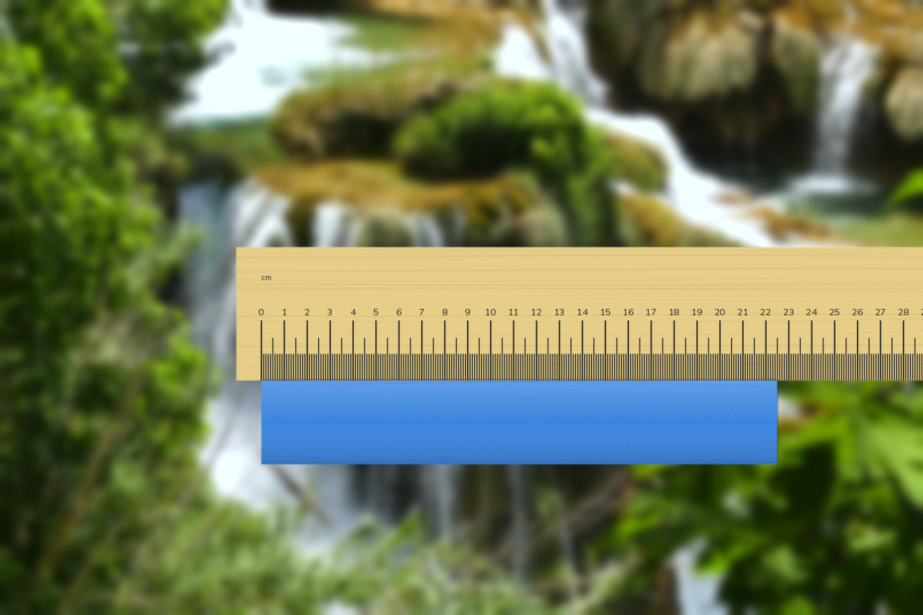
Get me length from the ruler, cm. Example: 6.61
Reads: 22.5
